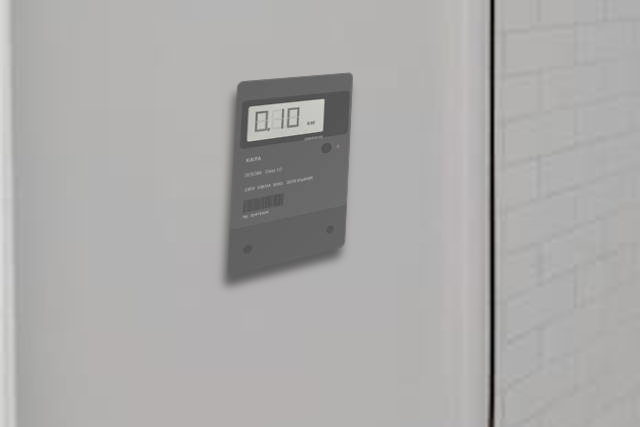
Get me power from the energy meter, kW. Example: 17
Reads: 0.10
